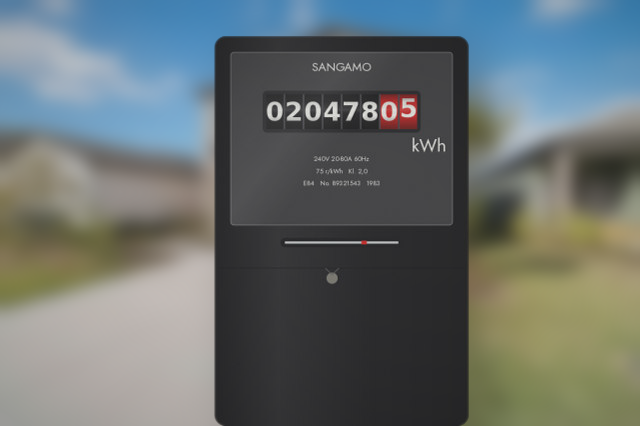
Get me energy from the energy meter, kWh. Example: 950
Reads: 20478.05
